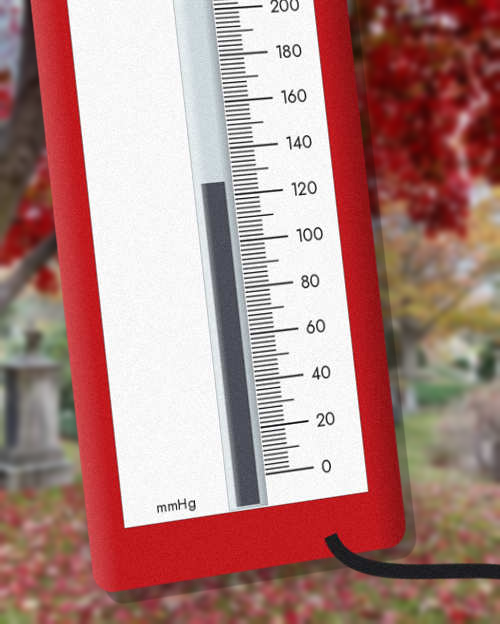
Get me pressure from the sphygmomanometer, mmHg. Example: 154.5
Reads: 126
